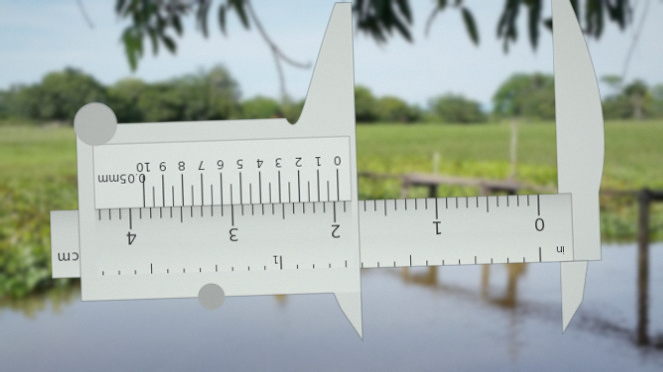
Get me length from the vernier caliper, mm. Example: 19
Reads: 19.6
